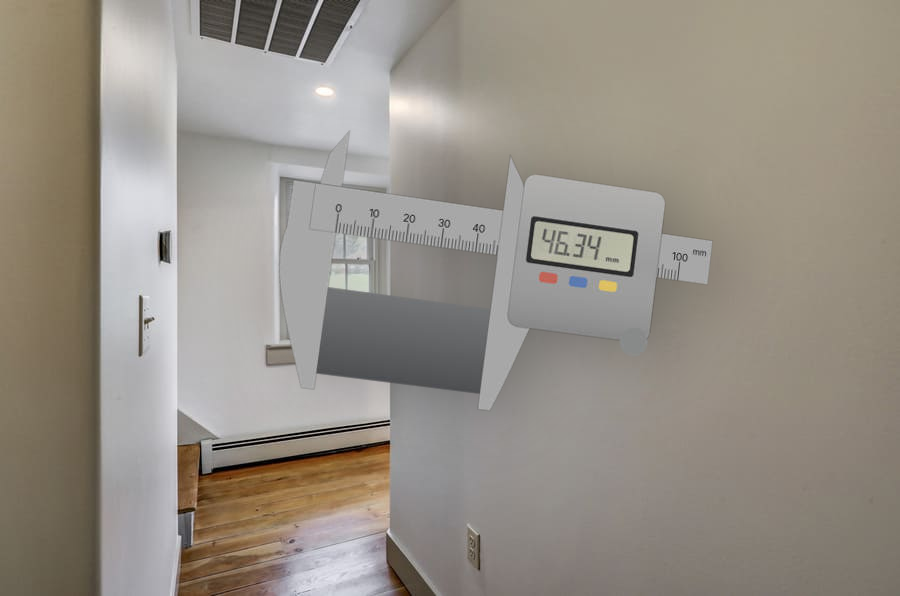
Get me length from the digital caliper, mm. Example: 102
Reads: 46.34
